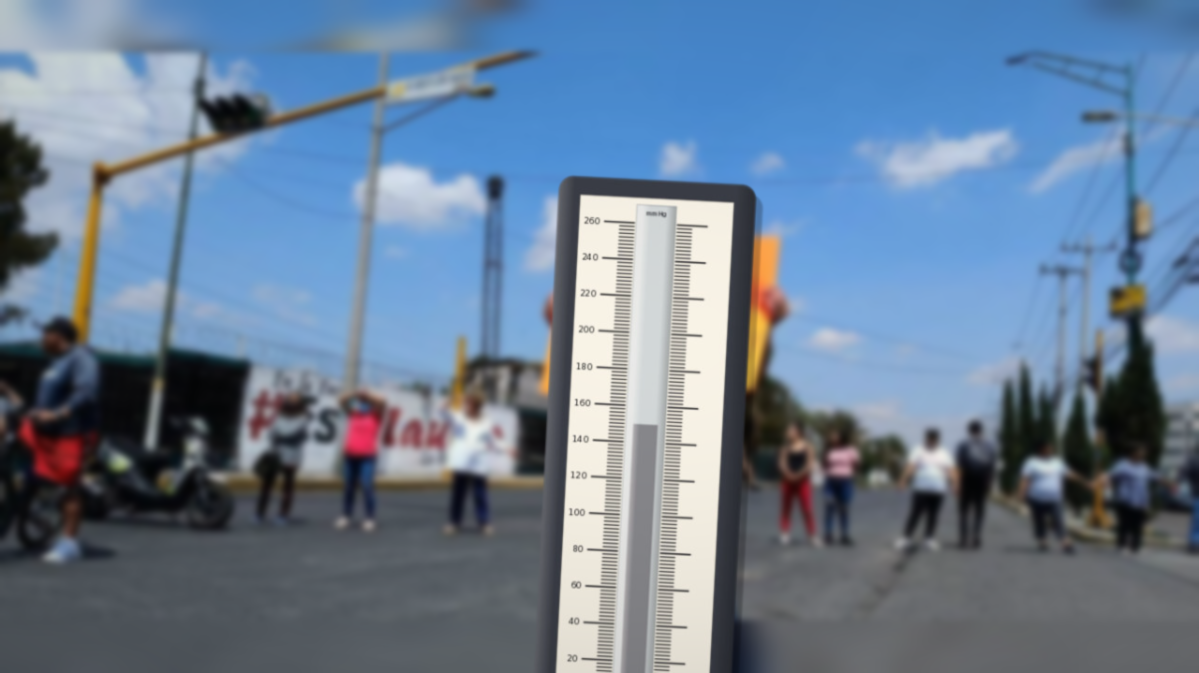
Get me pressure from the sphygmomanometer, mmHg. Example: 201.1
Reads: 150
